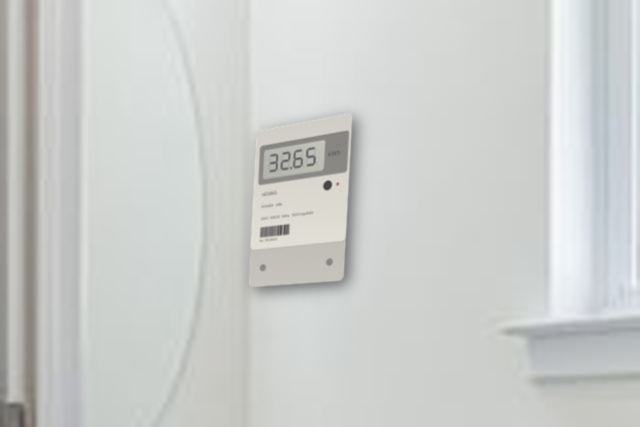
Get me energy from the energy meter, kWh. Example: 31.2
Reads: 32.65
